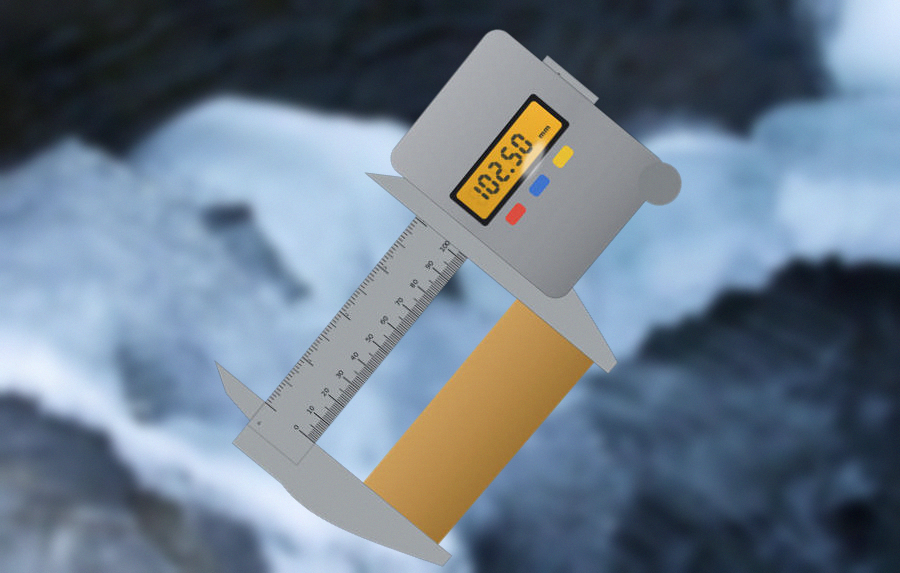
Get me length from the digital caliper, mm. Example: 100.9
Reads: 102.50
